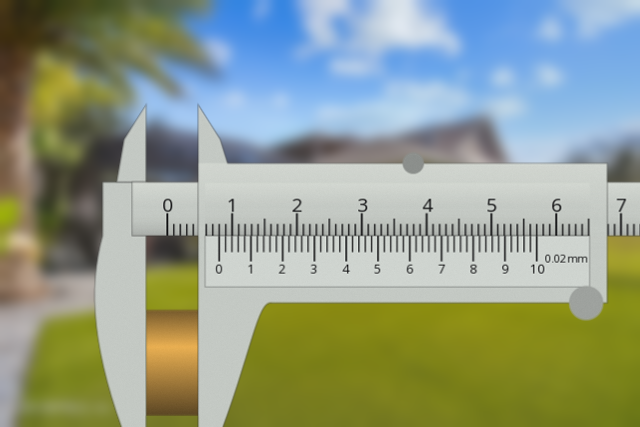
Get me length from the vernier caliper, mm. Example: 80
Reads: 8.0
